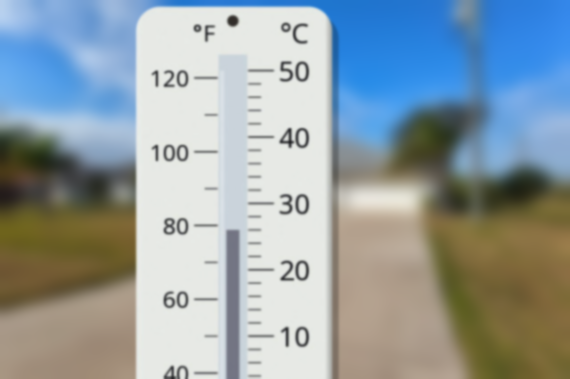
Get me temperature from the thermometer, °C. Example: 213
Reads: 26
